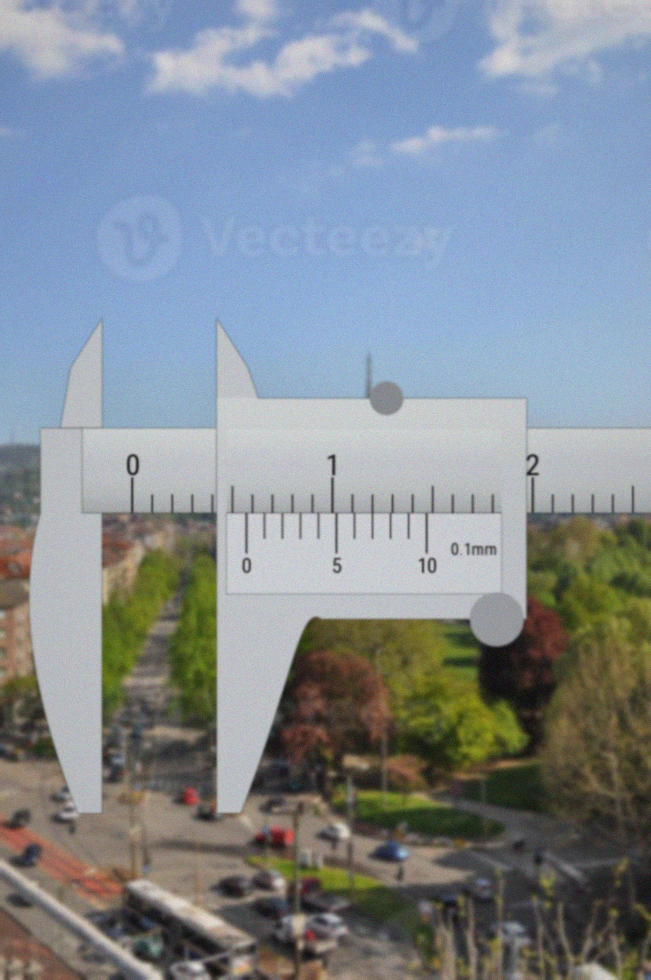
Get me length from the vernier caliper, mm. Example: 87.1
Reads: 5.7
